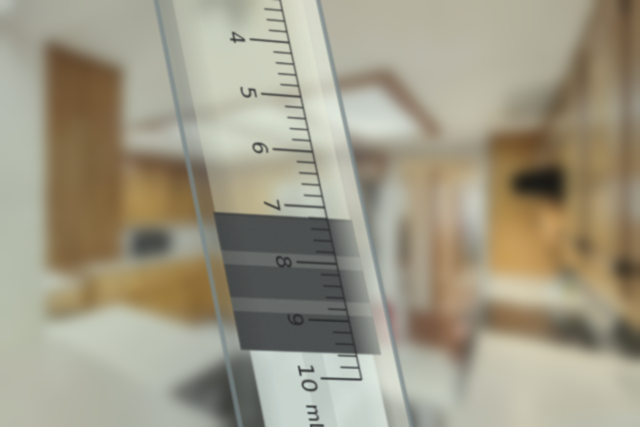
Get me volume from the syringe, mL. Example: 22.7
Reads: 7.2
